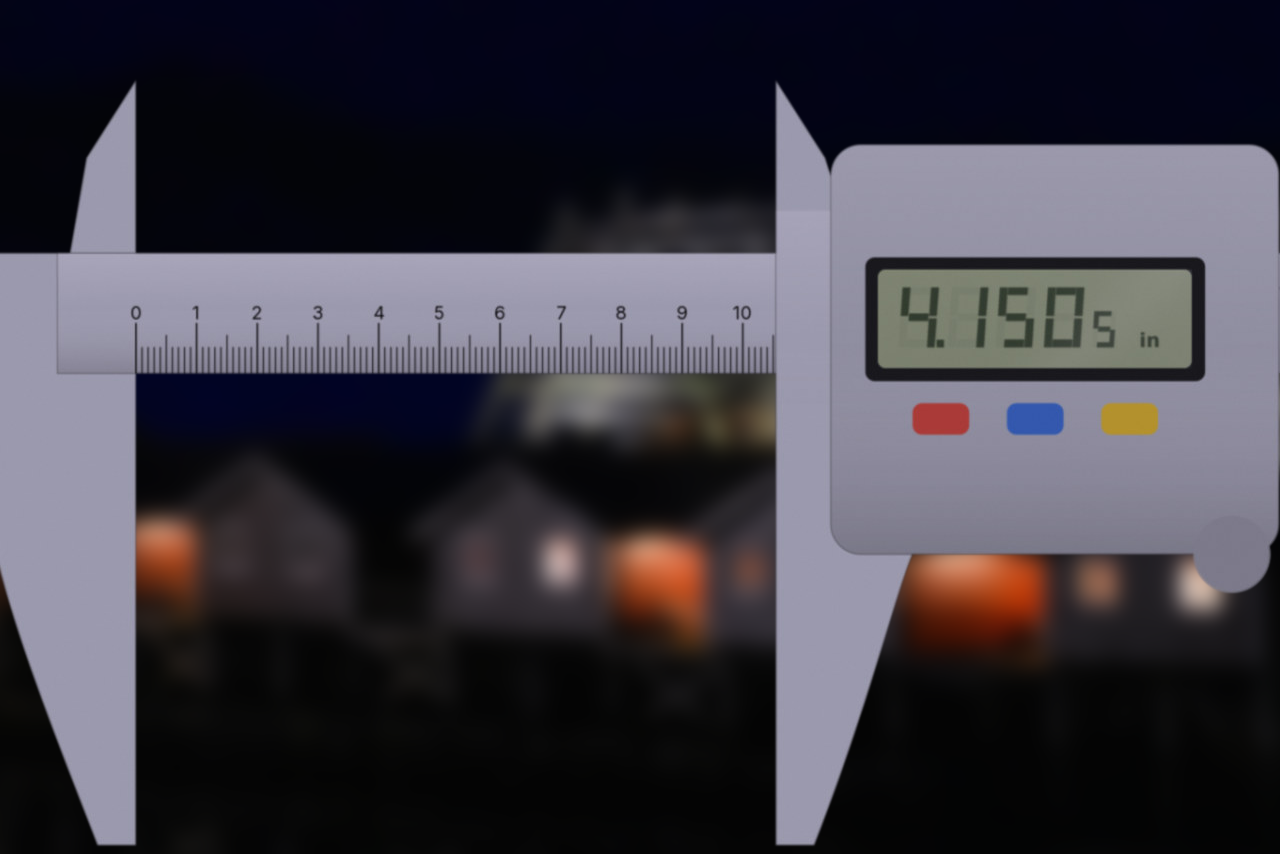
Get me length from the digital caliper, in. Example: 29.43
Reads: 4.1505
